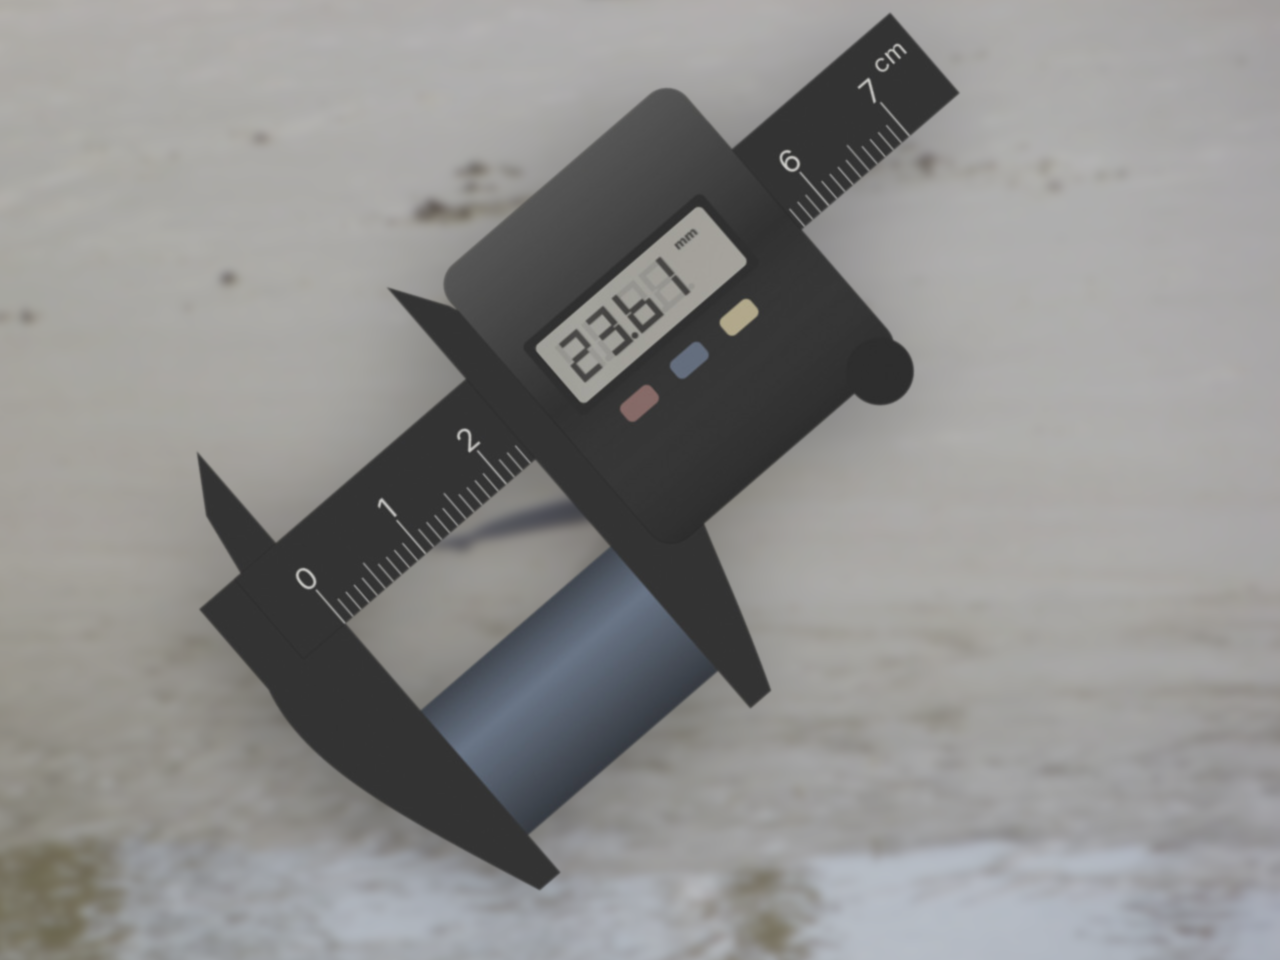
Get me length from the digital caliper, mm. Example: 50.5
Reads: 23.61
